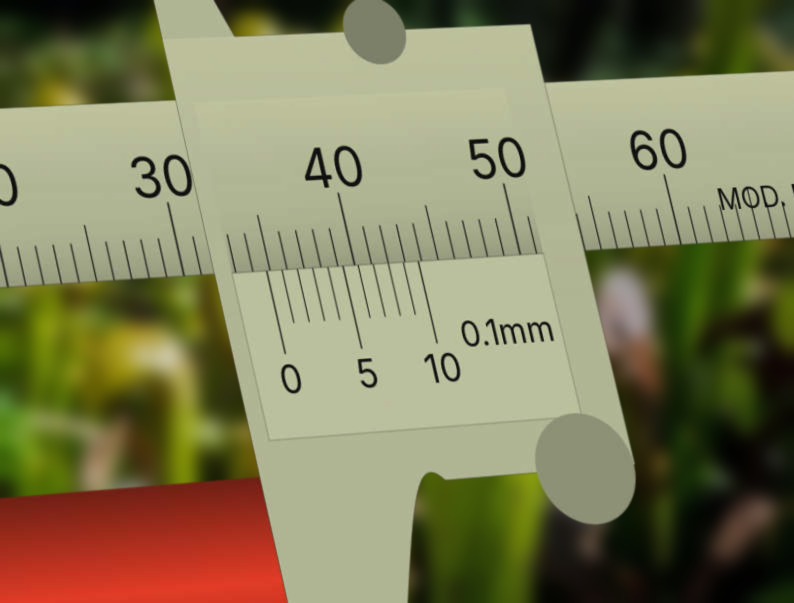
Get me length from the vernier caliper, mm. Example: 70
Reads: 34.8
